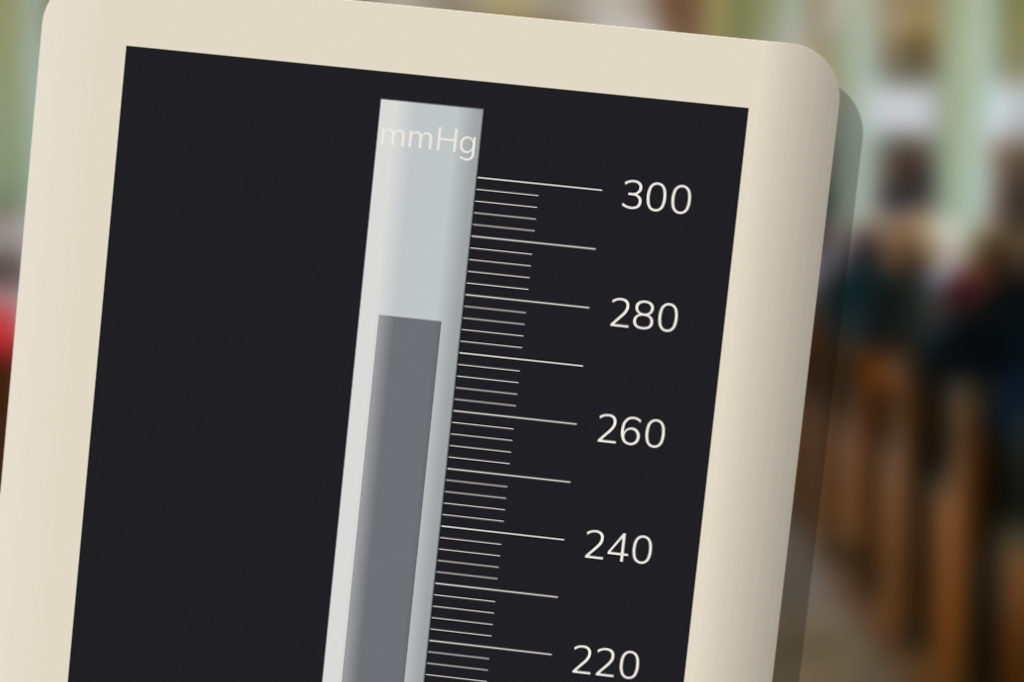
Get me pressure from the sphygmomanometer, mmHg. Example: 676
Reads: 275
